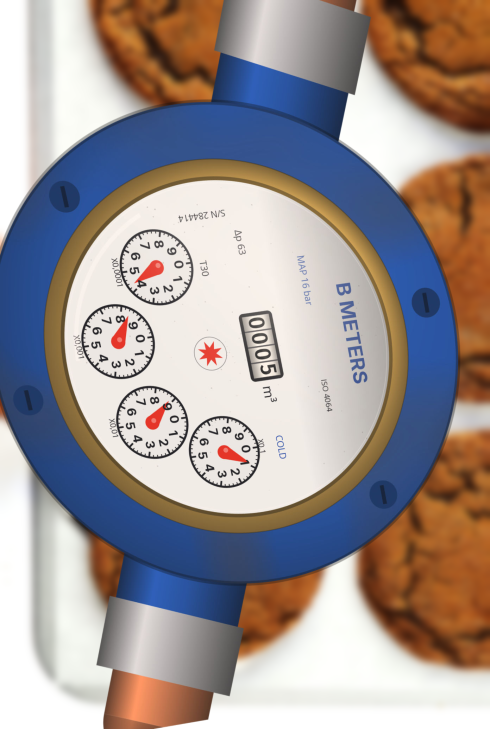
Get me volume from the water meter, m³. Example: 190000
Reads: 5.0884
